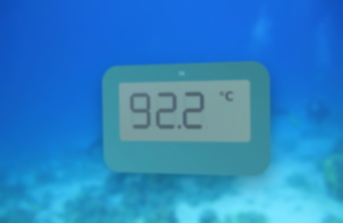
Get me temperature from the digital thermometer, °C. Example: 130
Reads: 92.2
